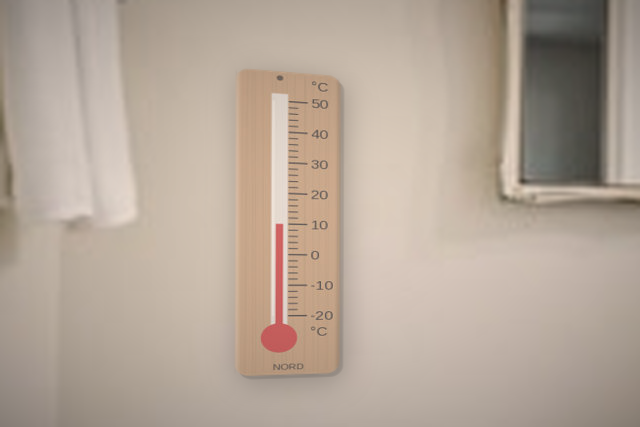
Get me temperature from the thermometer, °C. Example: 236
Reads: 10
